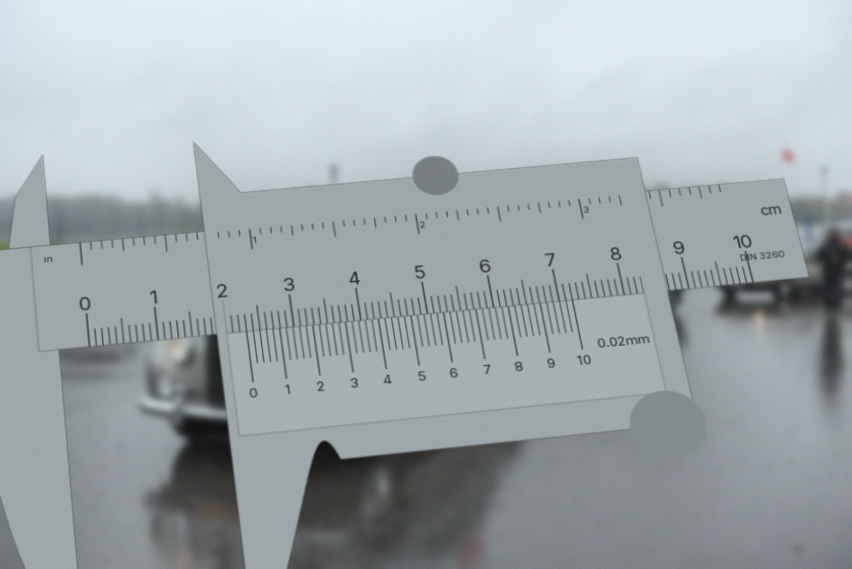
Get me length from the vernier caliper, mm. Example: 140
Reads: 23.0
